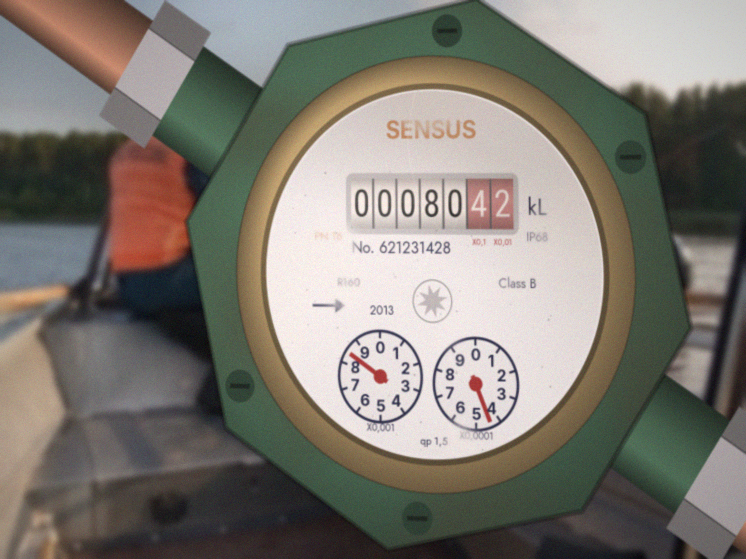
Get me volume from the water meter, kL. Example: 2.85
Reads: 80.4284
